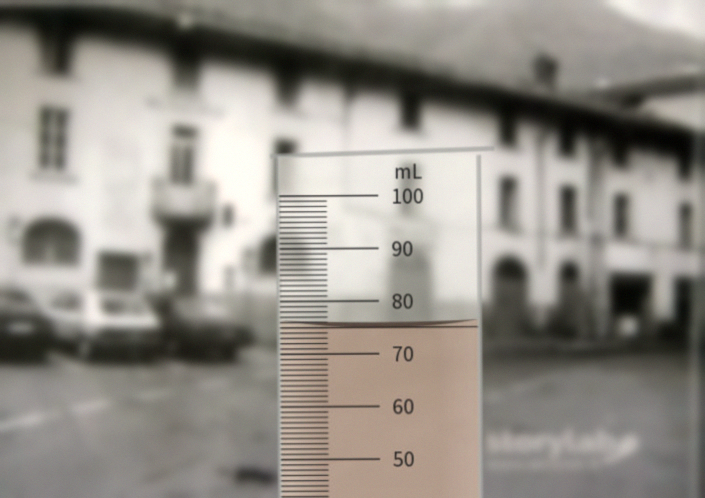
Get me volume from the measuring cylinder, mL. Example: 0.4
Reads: 75
